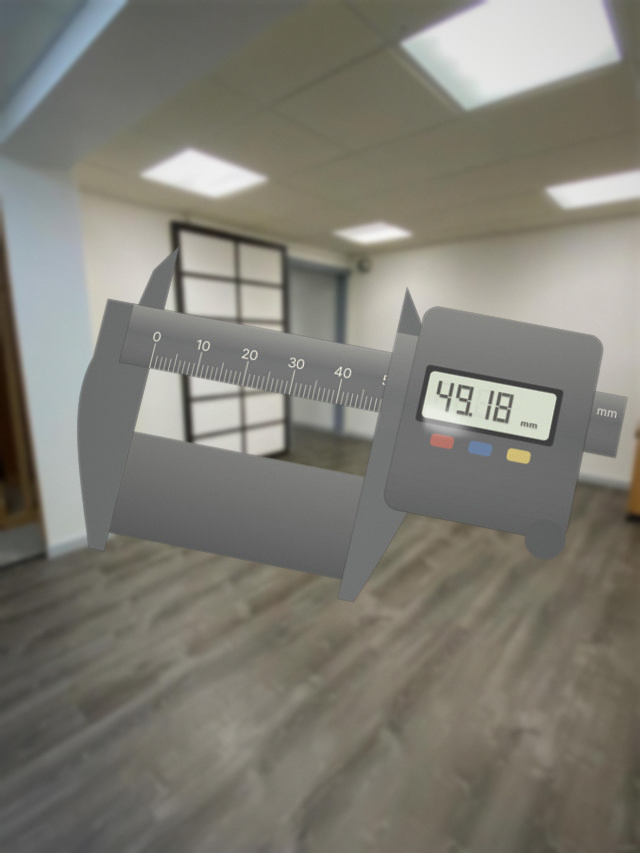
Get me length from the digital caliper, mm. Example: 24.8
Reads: 49.18
